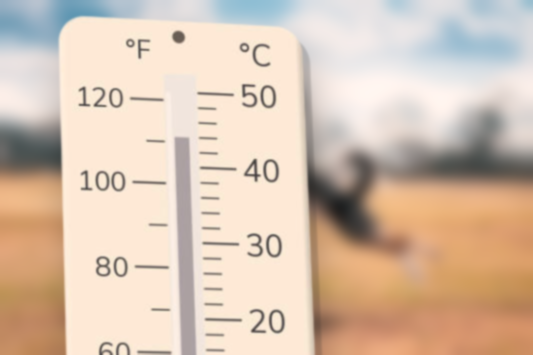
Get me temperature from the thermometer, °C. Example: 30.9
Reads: 44
